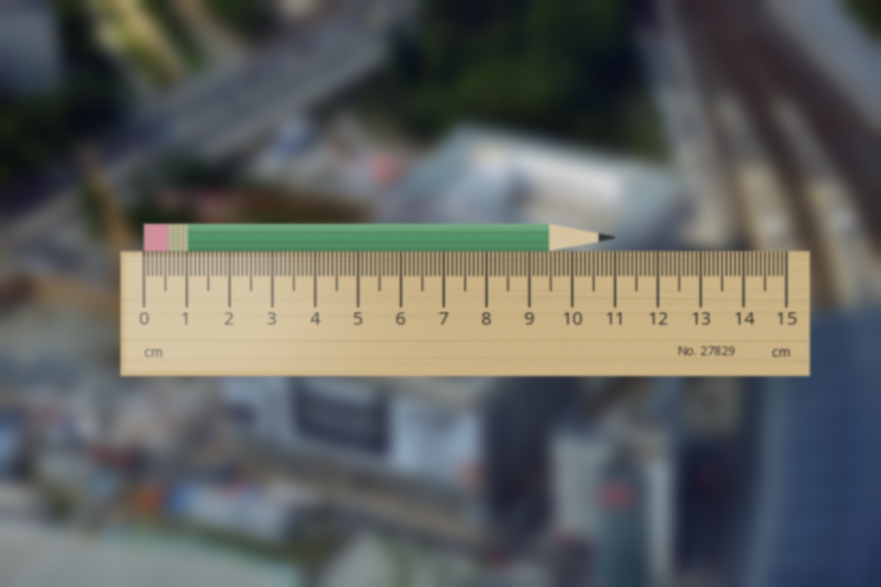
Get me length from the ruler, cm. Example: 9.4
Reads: 11
